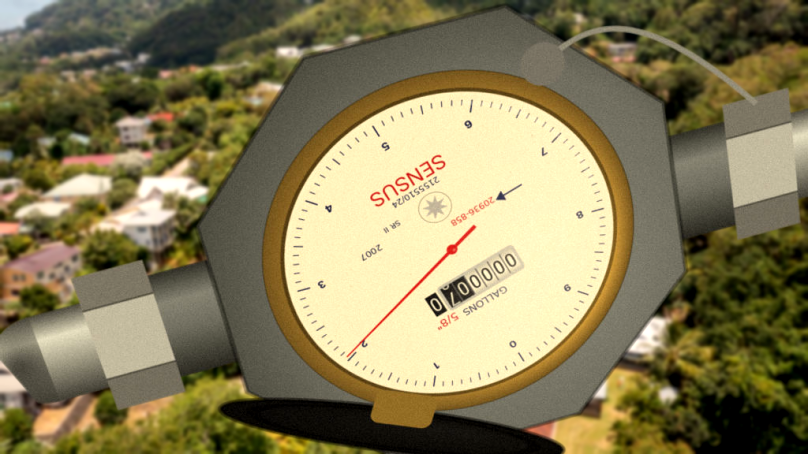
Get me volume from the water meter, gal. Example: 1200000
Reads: 72.0
